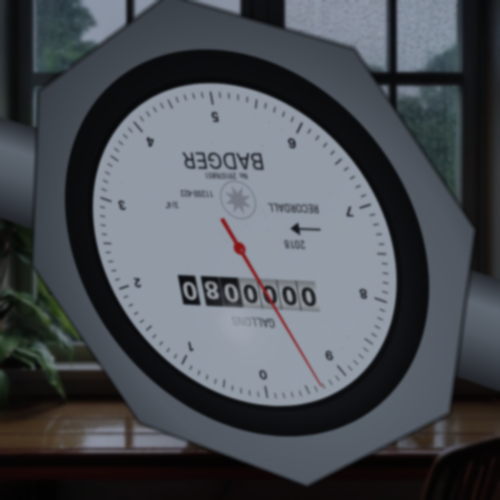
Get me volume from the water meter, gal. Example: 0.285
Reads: 79.3
